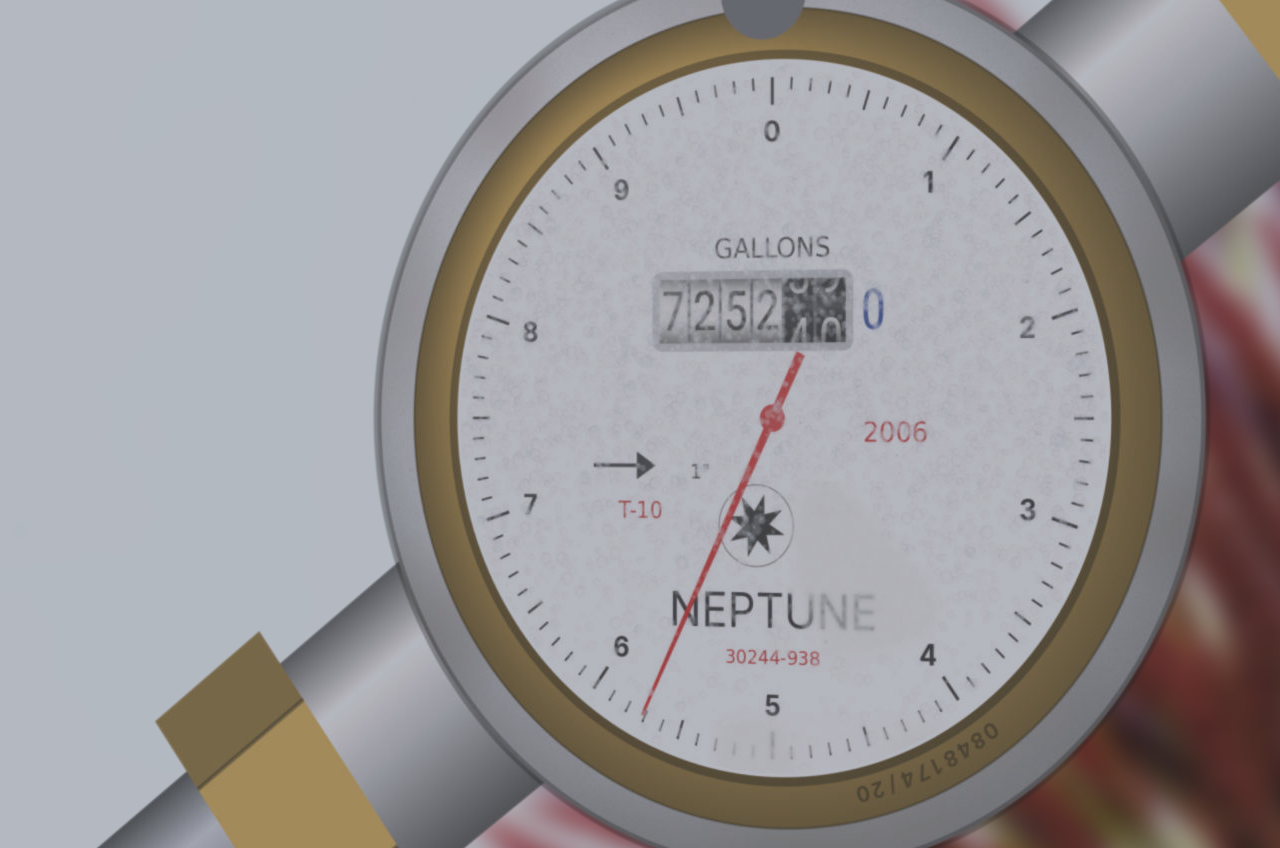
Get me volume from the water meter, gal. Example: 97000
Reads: 7252395.7
